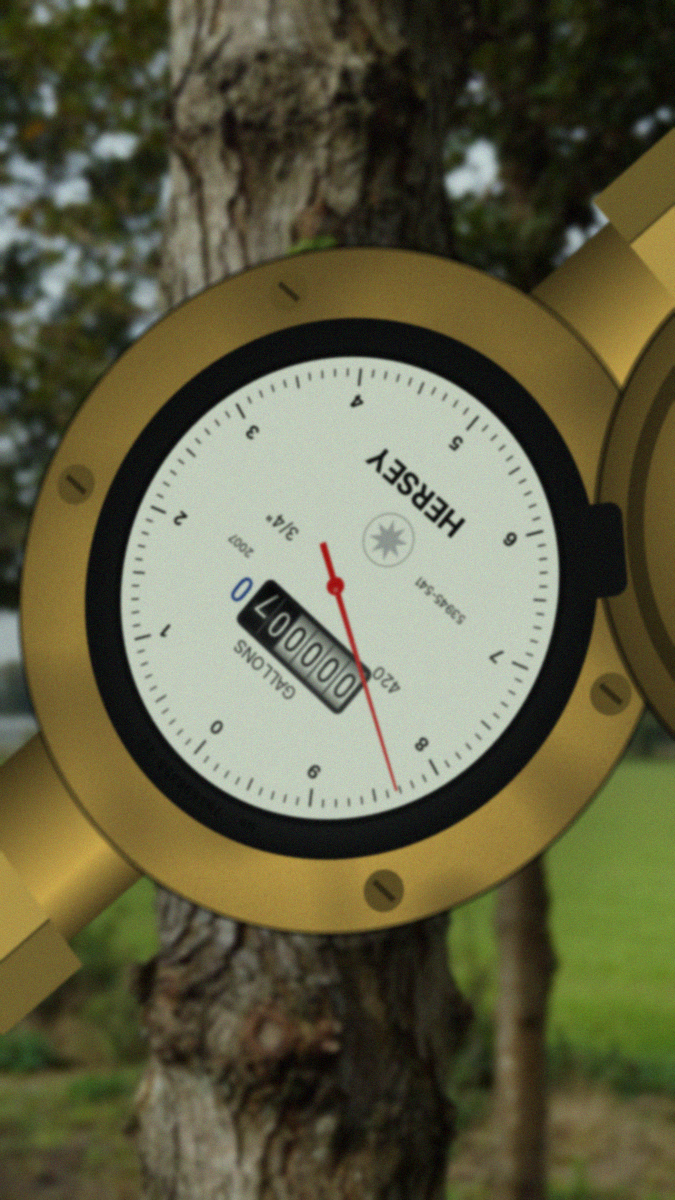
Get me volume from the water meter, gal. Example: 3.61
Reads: 68.3
